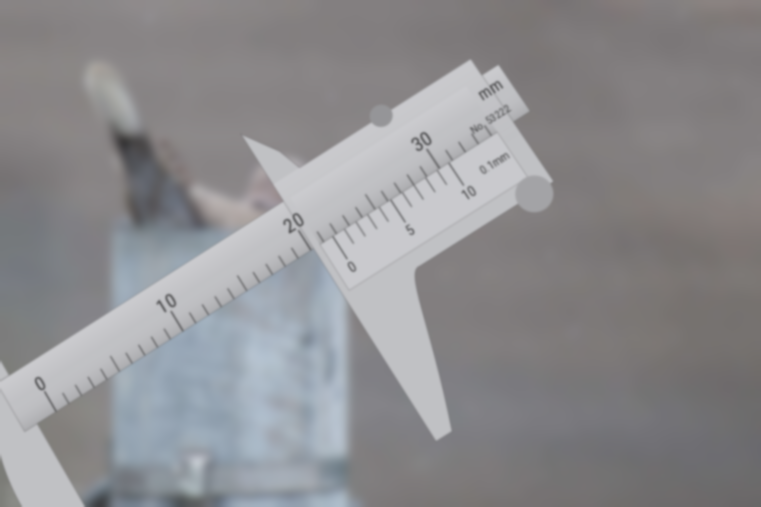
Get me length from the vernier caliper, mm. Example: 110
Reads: 21.7
